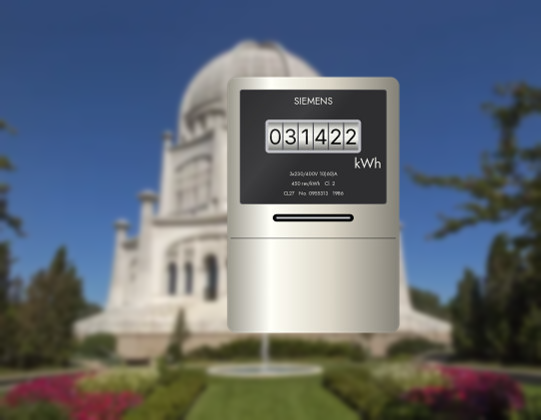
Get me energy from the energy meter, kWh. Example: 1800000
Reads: 31422
